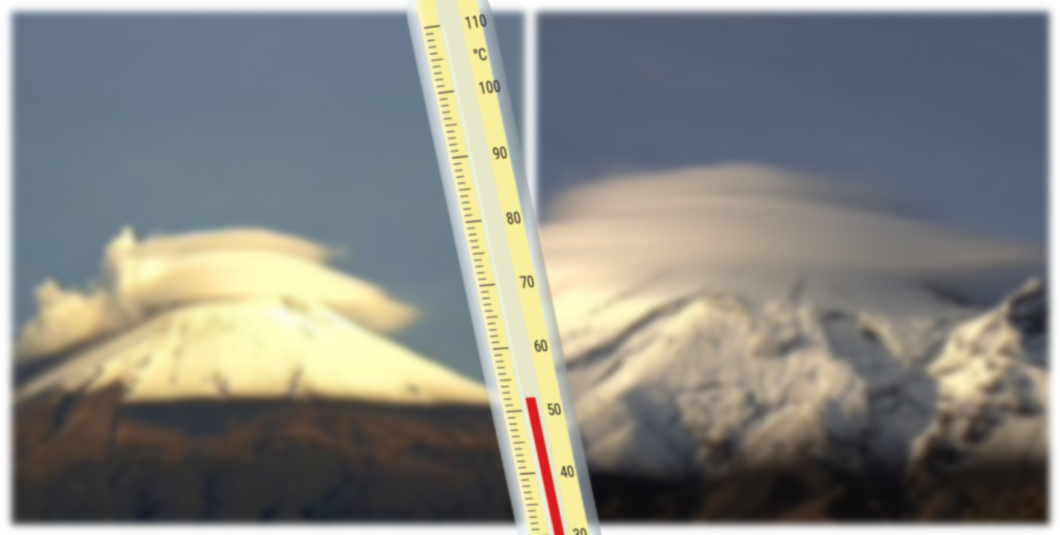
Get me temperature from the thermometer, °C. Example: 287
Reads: 52
